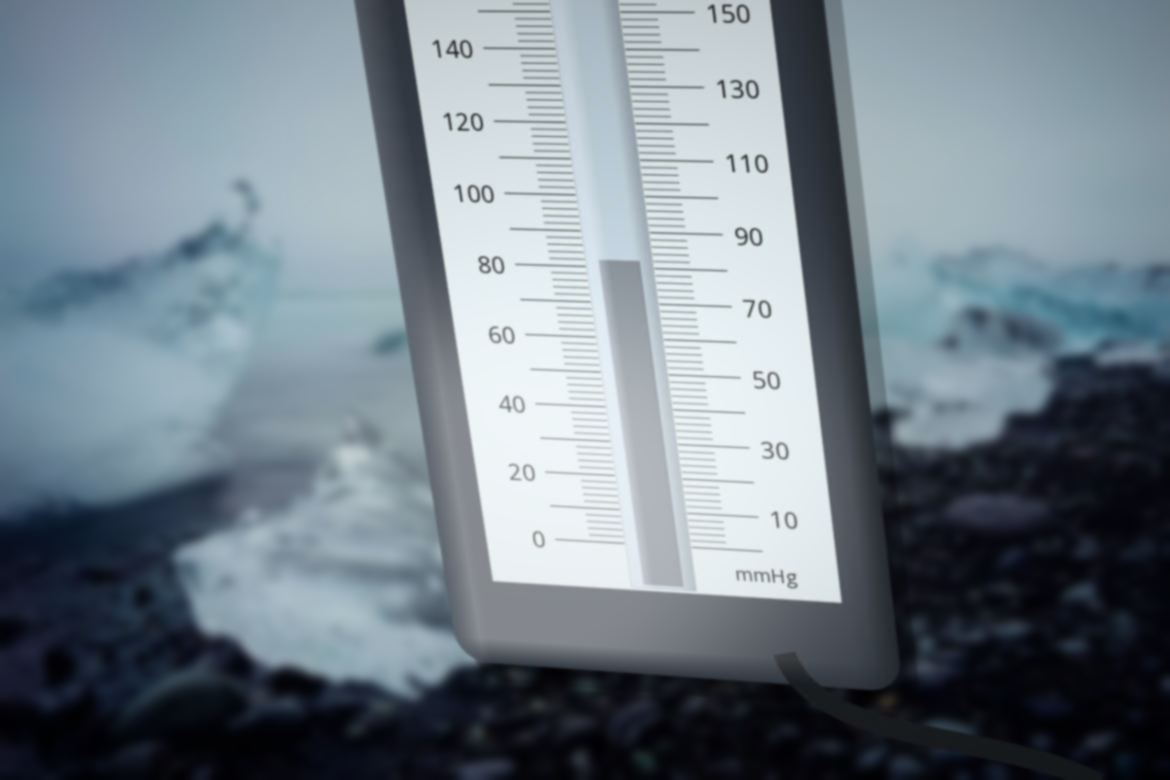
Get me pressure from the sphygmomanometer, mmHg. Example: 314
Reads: 82
